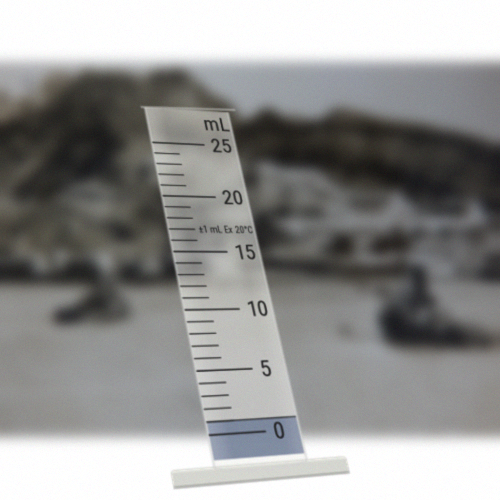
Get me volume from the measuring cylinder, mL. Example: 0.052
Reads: 1
